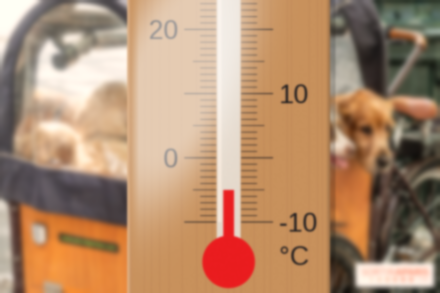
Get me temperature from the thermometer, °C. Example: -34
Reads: -5
